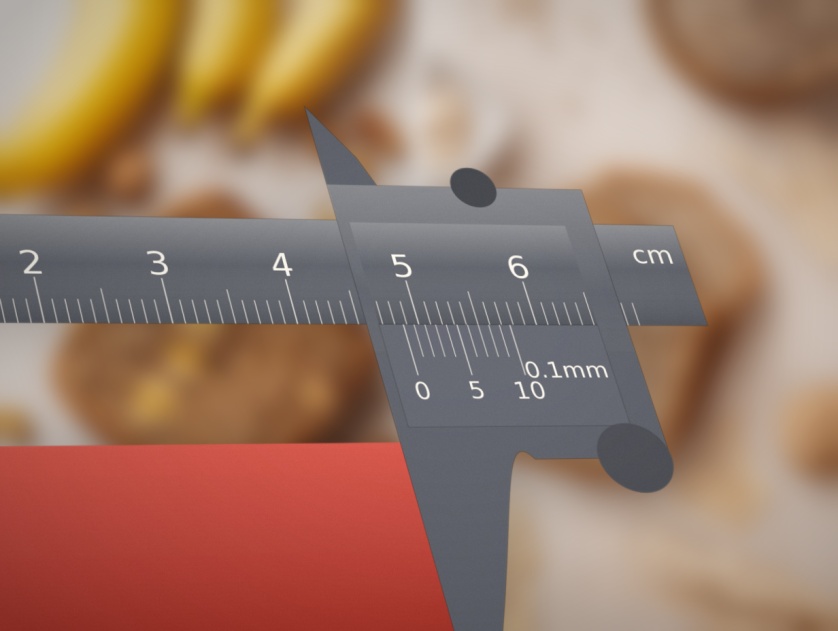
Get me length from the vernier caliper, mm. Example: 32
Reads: 48.7
